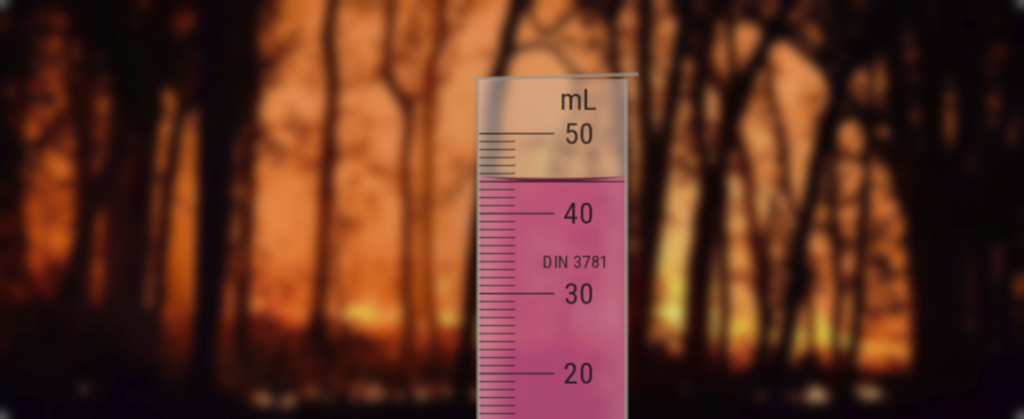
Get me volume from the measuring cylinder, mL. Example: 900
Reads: 44
